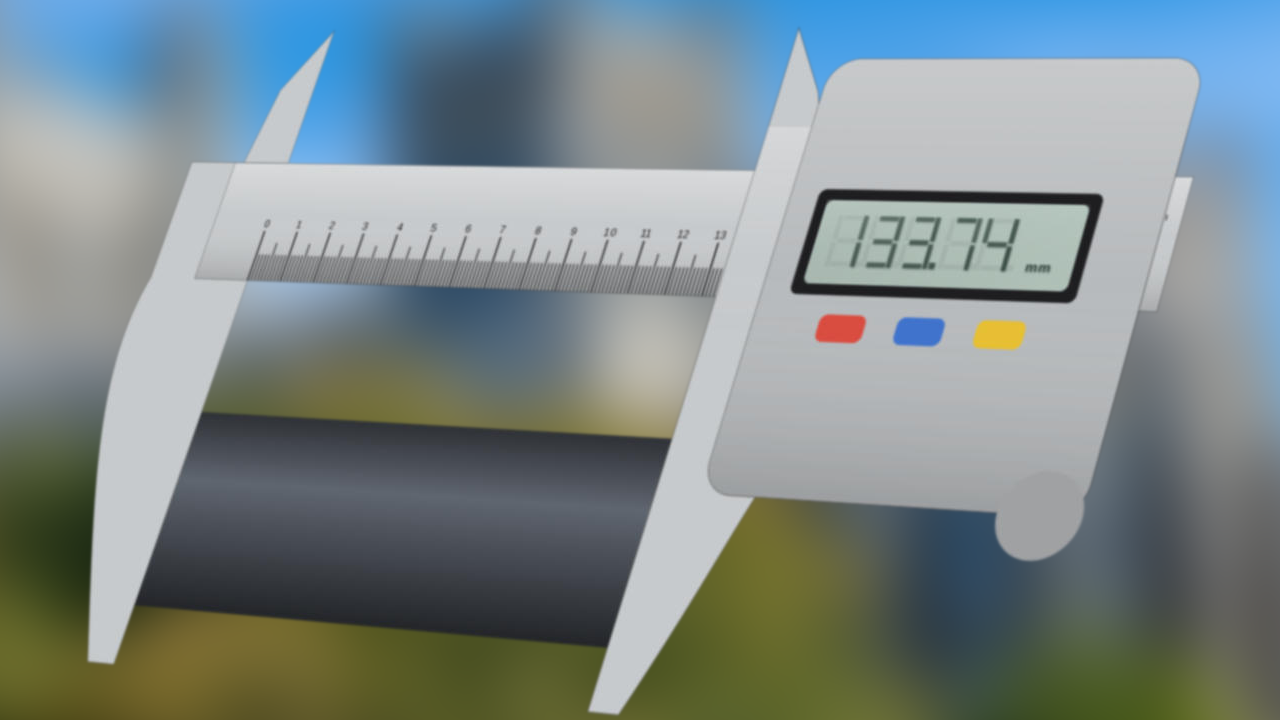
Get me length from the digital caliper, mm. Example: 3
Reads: 133.74
